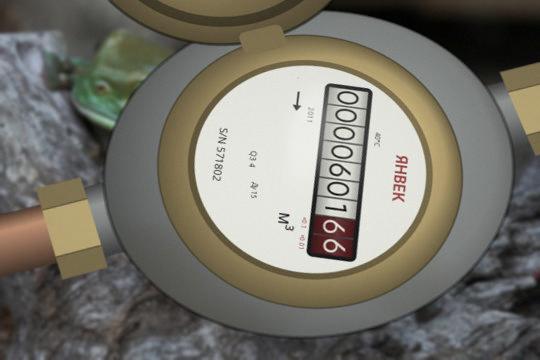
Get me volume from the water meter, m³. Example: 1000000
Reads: 601.66
